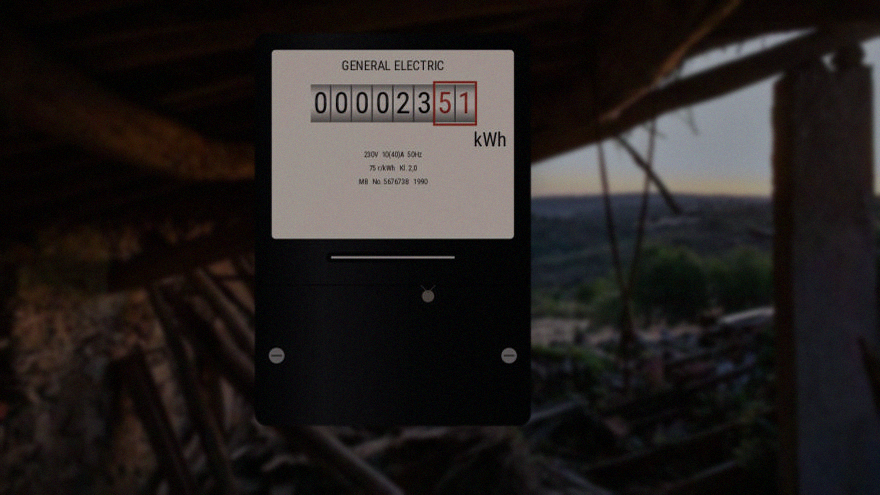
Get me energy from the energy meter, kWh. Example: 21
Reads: 23.51
